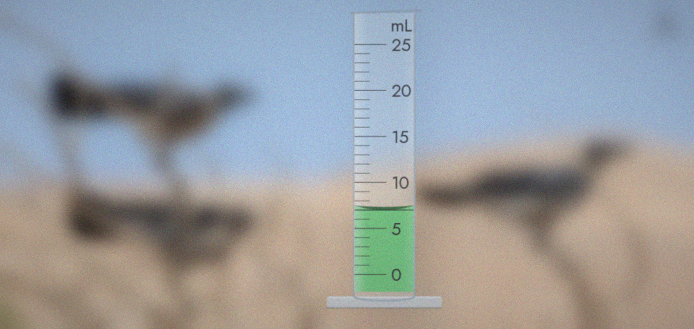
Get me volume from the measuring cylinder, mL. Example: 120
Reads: 7
